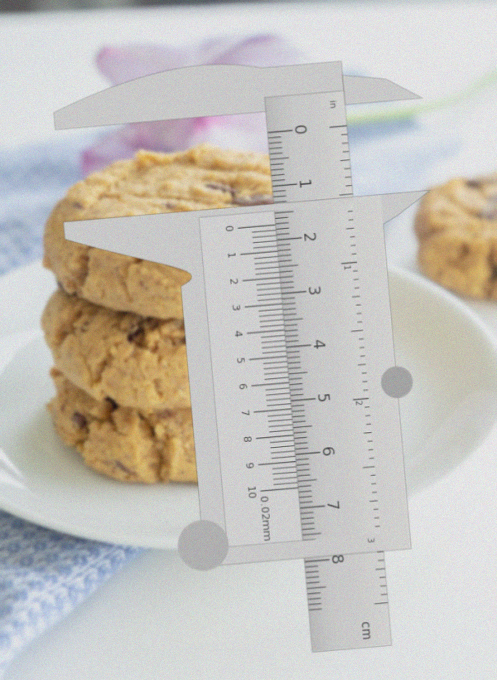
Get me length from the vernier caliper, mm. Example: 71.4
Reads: 17.2
